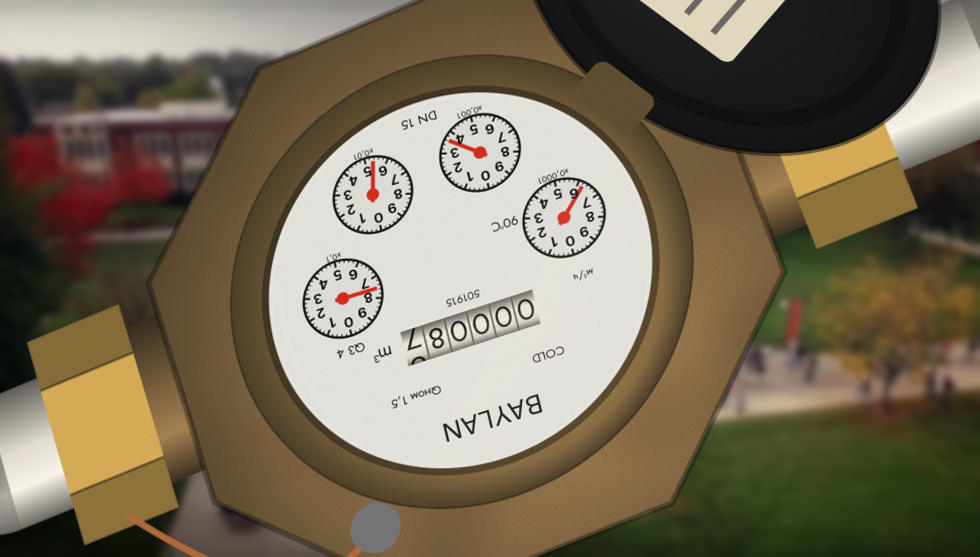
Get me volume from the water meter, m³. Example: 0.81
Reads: 86.7536
